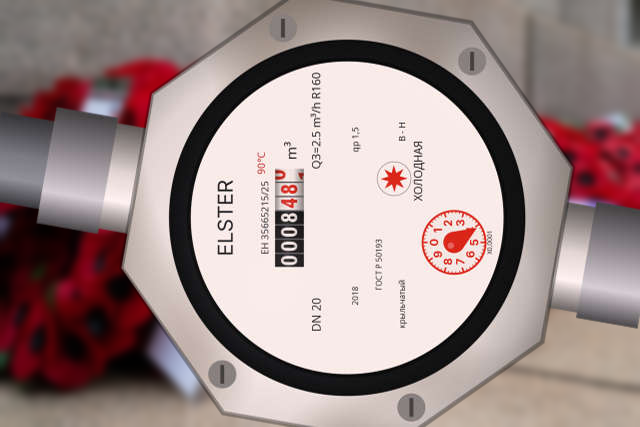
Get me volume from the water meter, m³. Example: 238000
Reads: 8.4804
